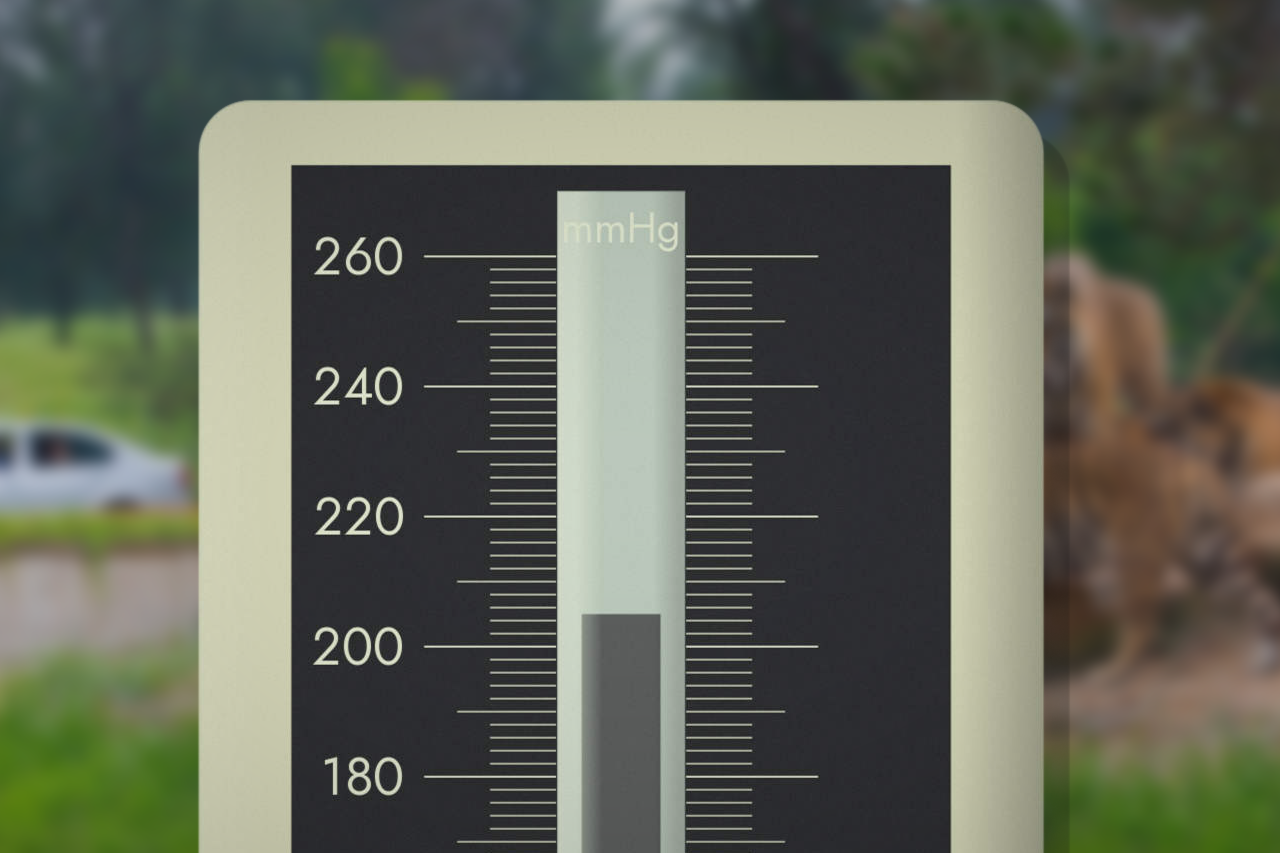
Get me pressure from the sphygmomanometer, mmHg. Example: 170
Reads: 205
